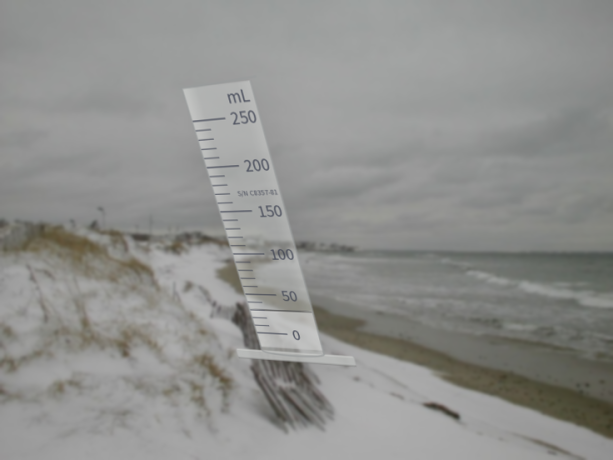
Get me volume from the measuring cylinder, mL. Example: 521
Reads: 30
